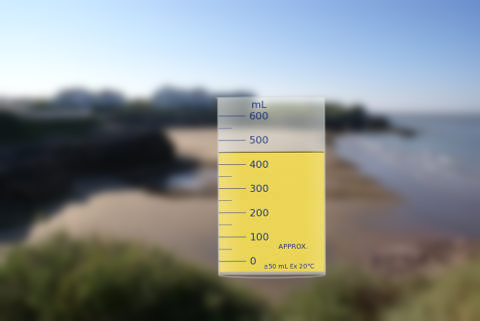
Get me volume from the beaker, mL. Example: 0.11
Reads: 450
